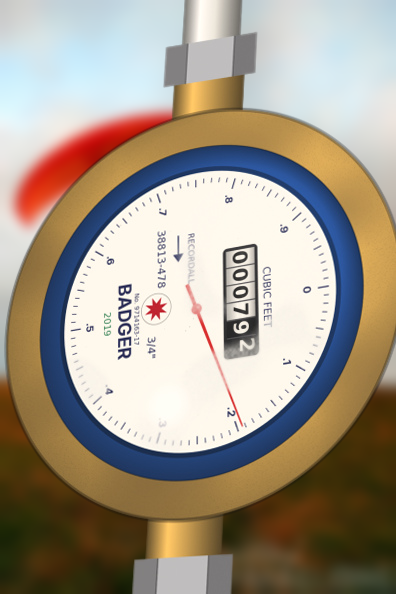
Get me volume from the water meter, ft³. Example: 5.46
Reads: 792.19
